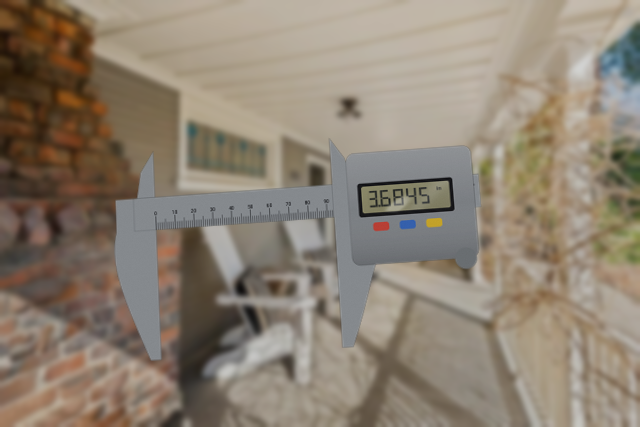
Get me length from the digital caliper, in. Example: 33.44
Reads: 3.6845
